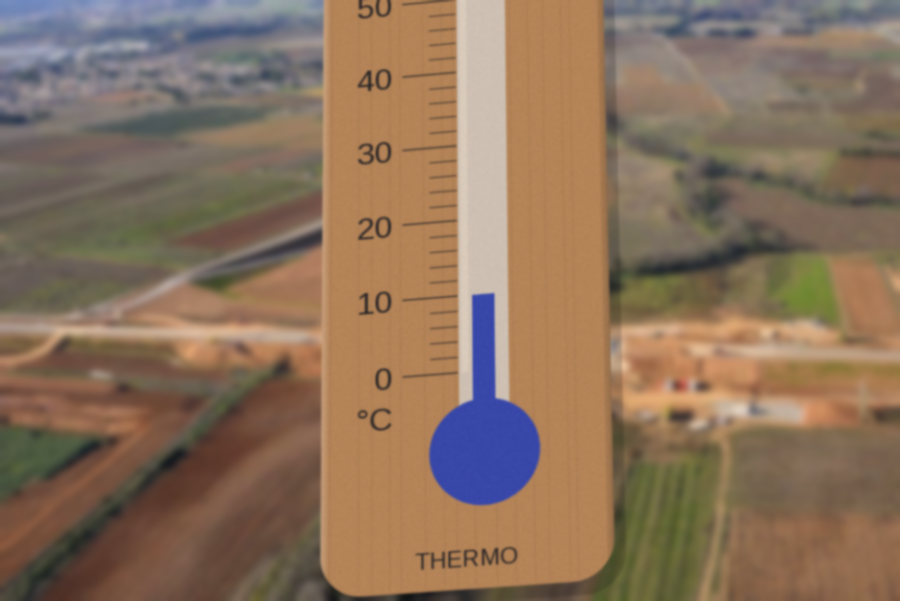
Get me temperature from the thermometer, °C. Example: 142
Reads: 10
